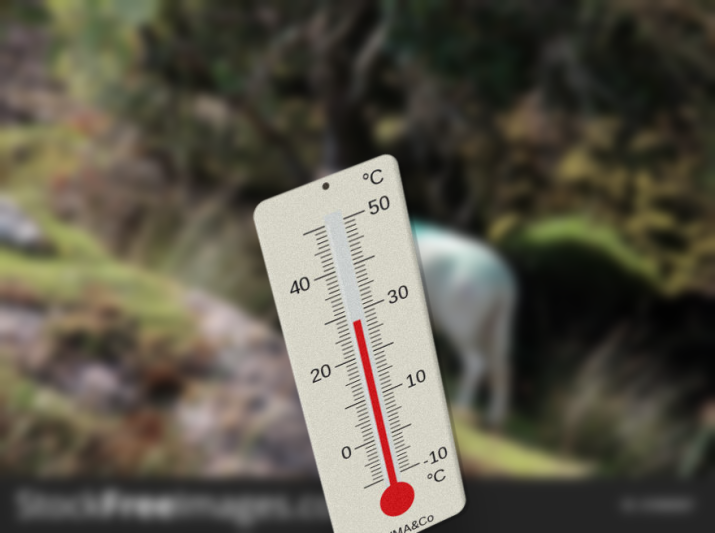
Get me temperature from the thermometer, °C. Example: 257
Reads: 28
